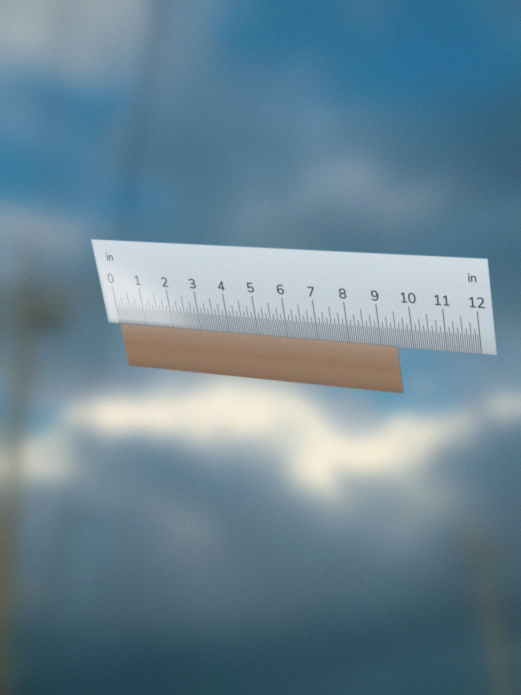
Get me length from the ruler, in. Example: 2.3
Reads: 9.5
